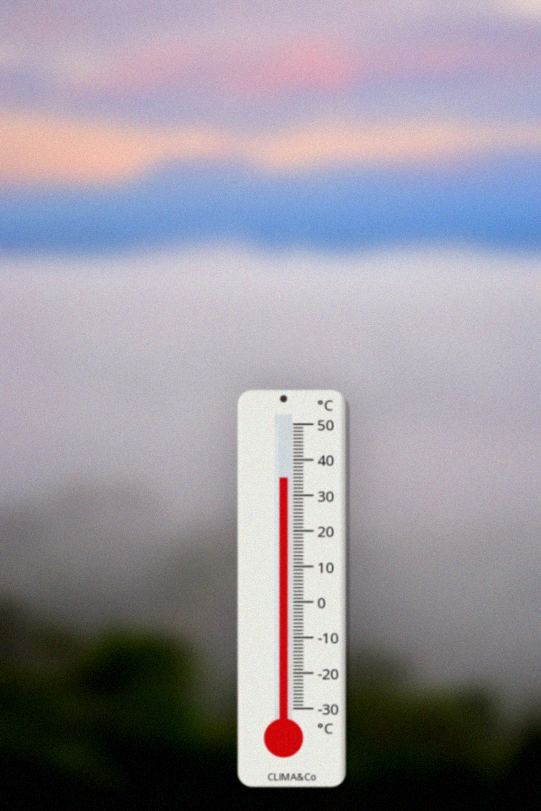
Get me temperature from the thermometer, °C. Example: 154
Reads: 35
